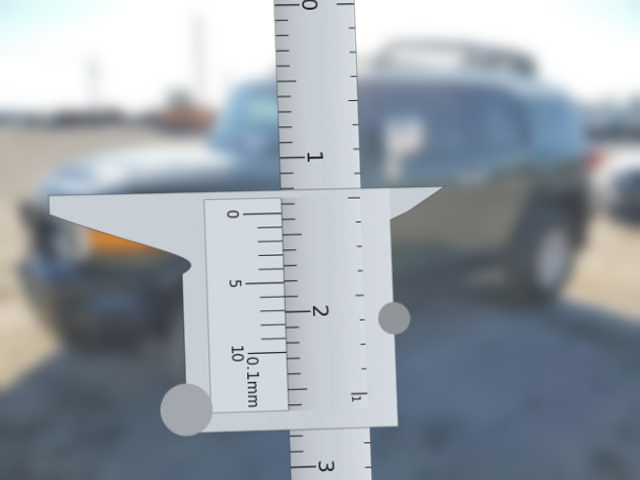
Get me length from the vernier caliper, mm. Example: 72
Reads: 13.6
